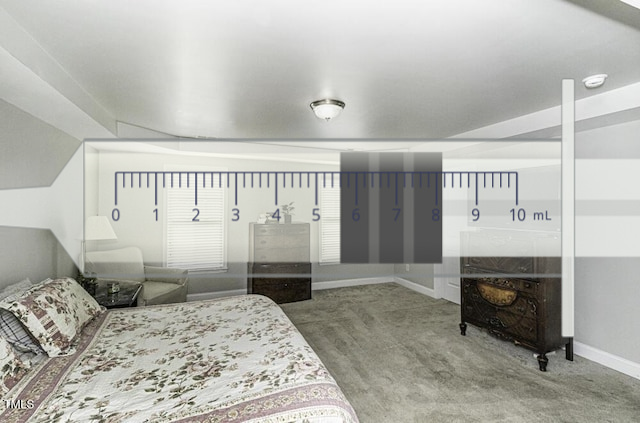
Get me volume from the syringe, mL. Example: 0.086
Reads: 5.6
